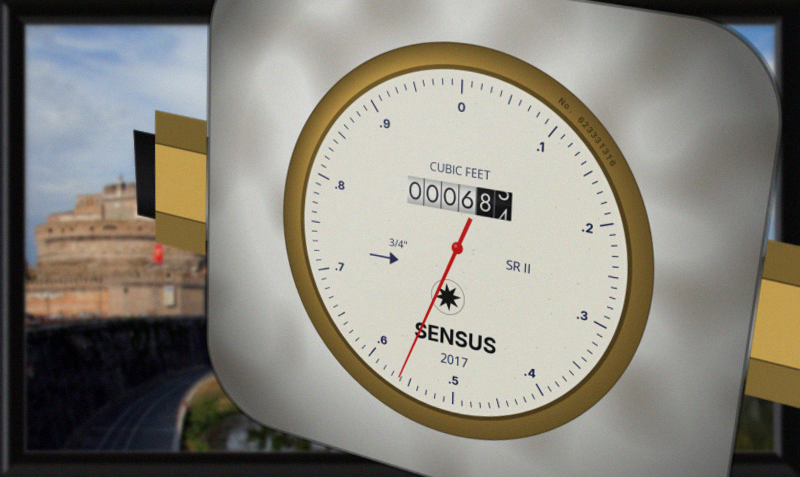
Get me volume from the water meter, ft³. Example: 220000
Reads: 683.56
